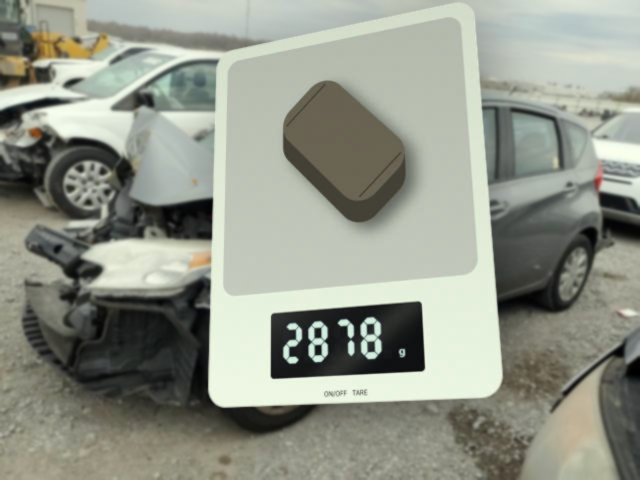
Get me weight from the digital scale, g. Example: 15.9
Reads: 2878
